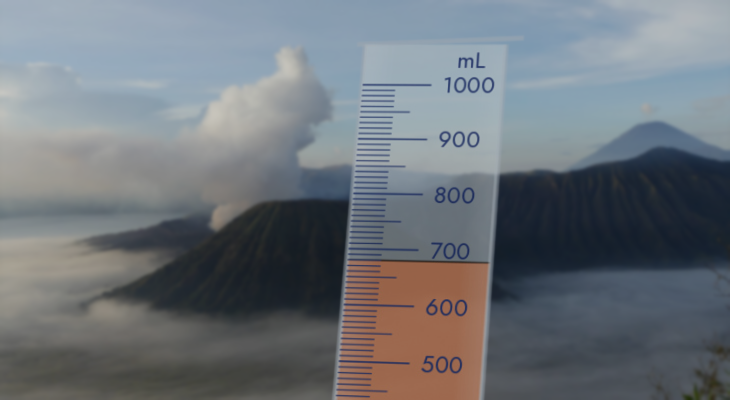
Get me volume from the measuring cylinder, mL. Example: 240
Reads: 680
